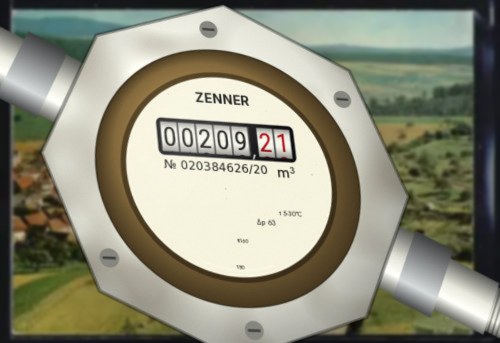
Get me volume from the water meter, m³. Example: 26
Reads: 209.21
